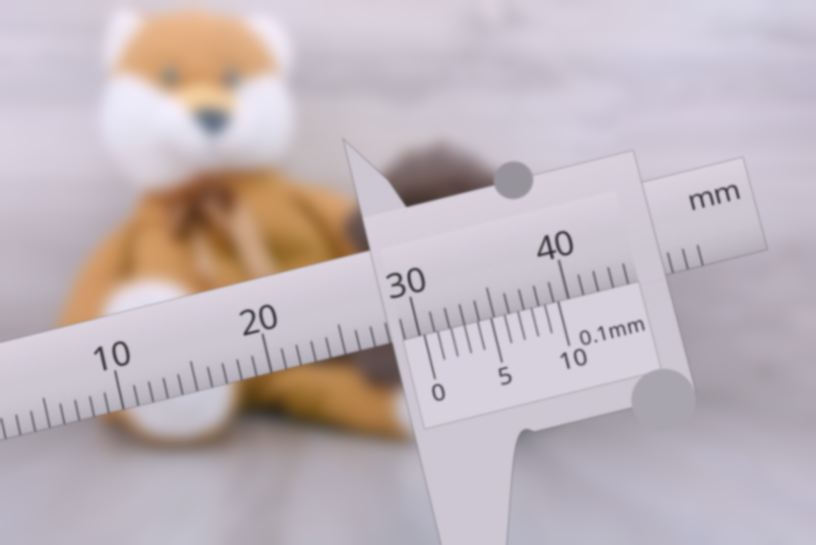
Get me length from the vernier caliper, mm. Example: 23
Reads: 30.3
